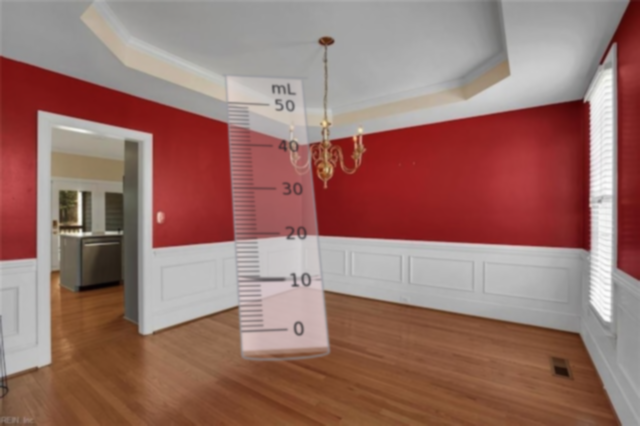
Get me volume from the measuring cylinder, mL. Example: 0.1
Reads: 10
